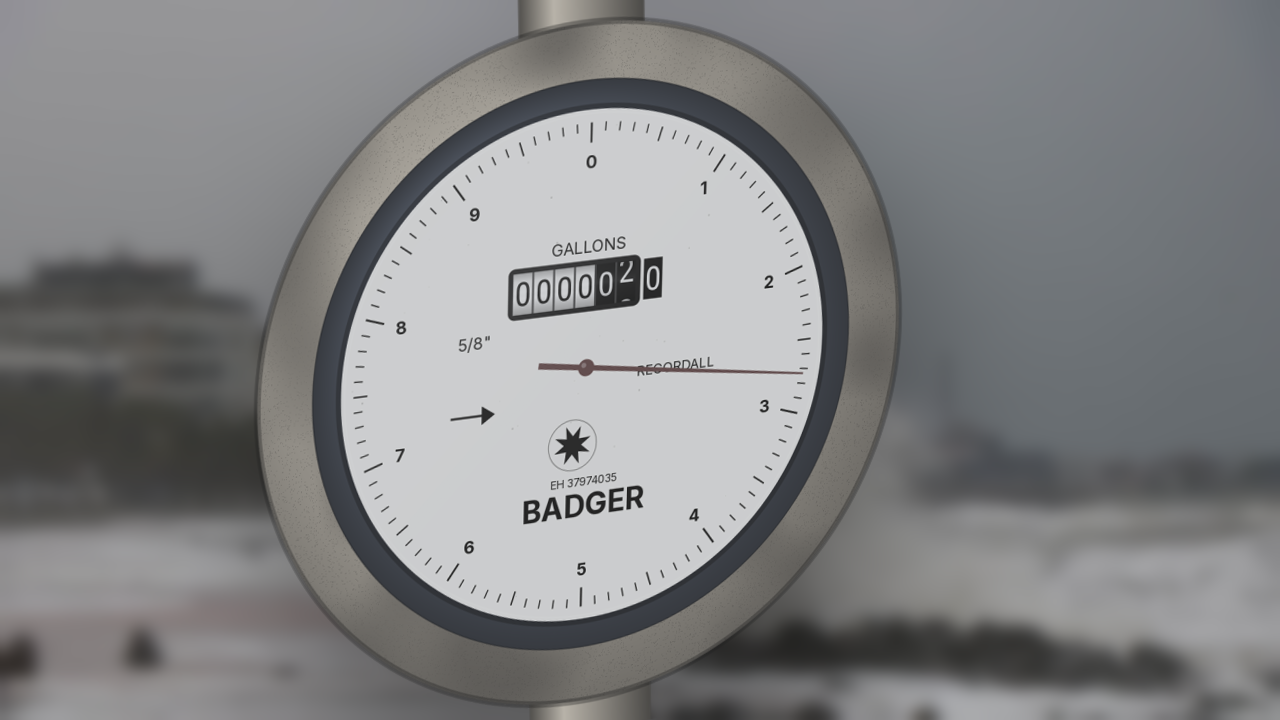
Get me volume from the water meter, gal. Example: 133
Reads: 22.7
